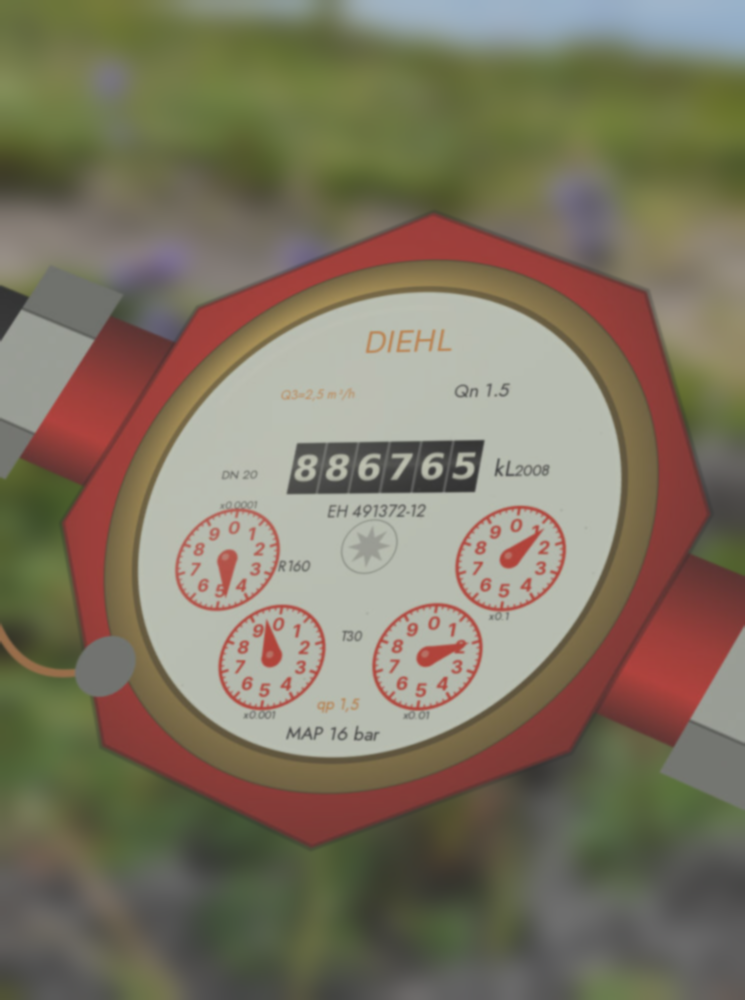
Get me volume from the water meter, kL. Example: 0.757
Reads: 886765.1194
